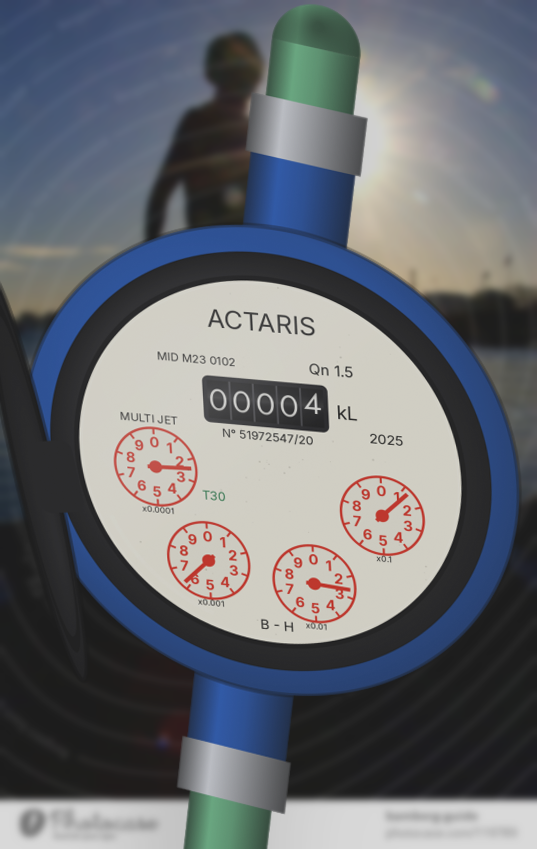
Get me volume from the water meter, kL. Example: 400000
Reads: 4.1262
